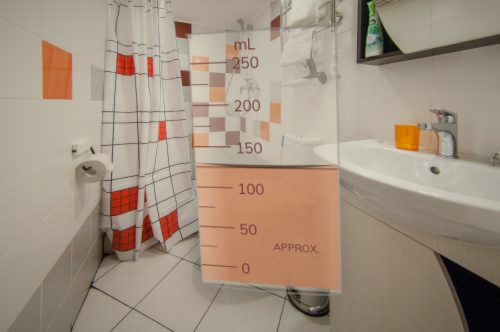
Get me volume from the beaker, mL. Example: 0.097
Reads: 125
